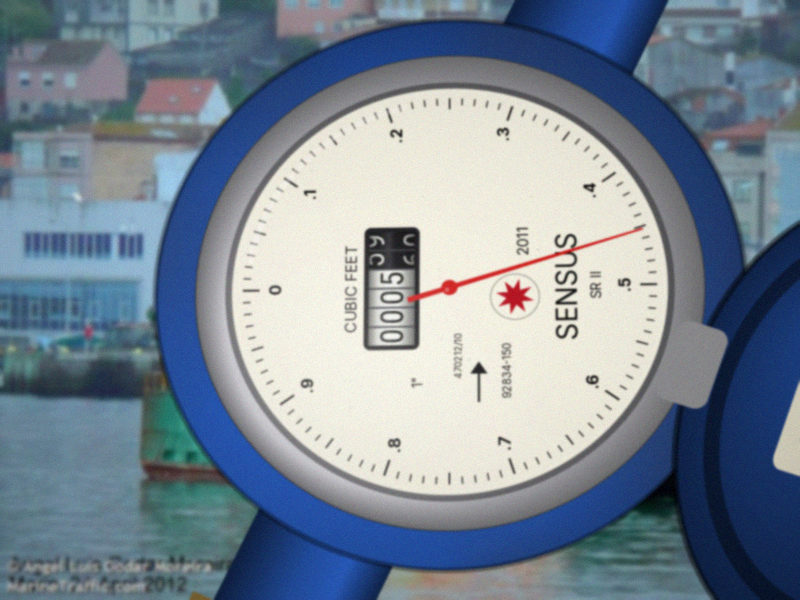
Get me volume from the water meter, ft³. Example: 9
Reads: 559.45
